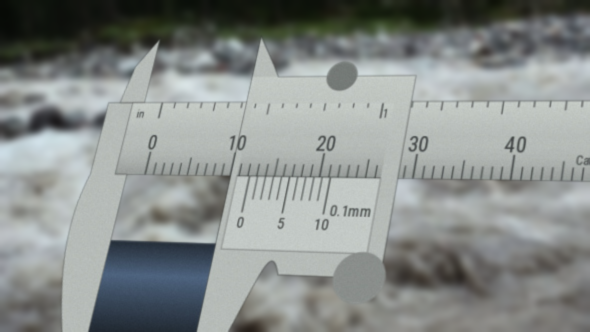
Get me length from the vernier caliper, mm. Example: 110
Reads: 12.2
